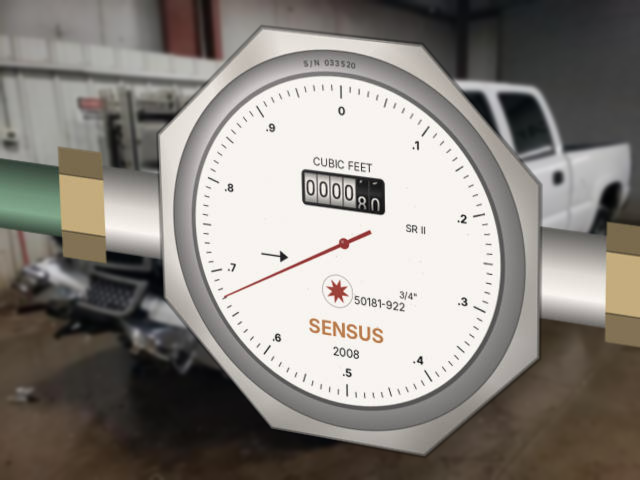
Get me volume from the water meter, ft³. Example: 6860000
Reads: 79.67
